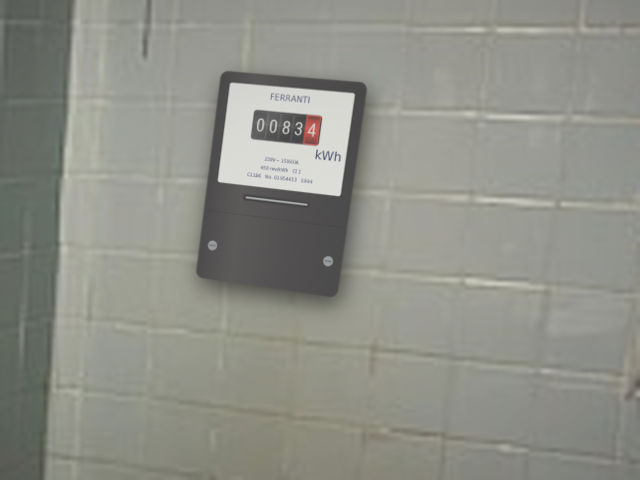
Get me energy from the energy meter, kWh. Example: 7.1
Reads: 83.4
